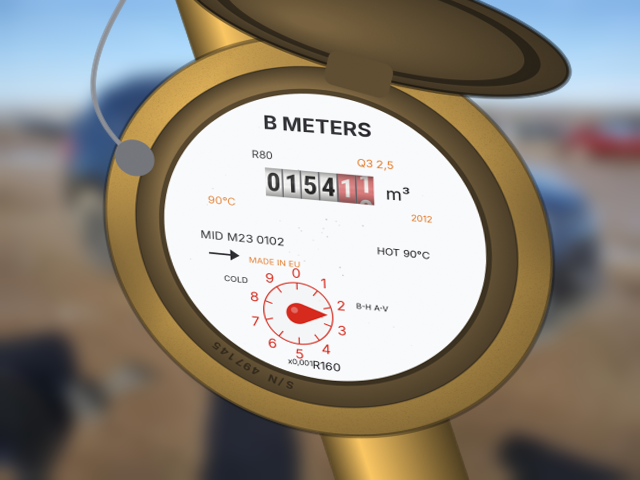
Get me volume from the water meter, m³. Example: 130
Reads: 154.112
